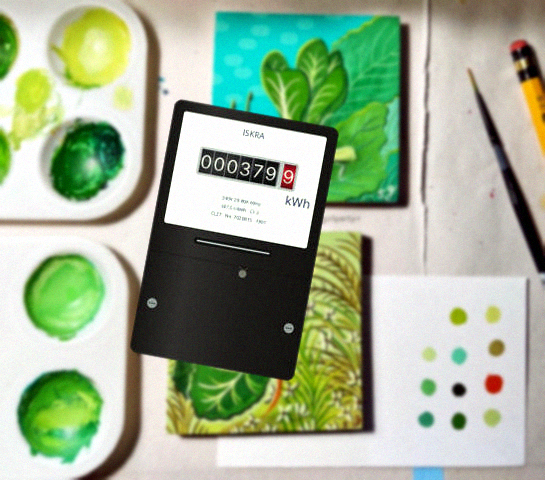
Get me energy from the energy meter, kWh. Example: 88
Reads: 379.9
